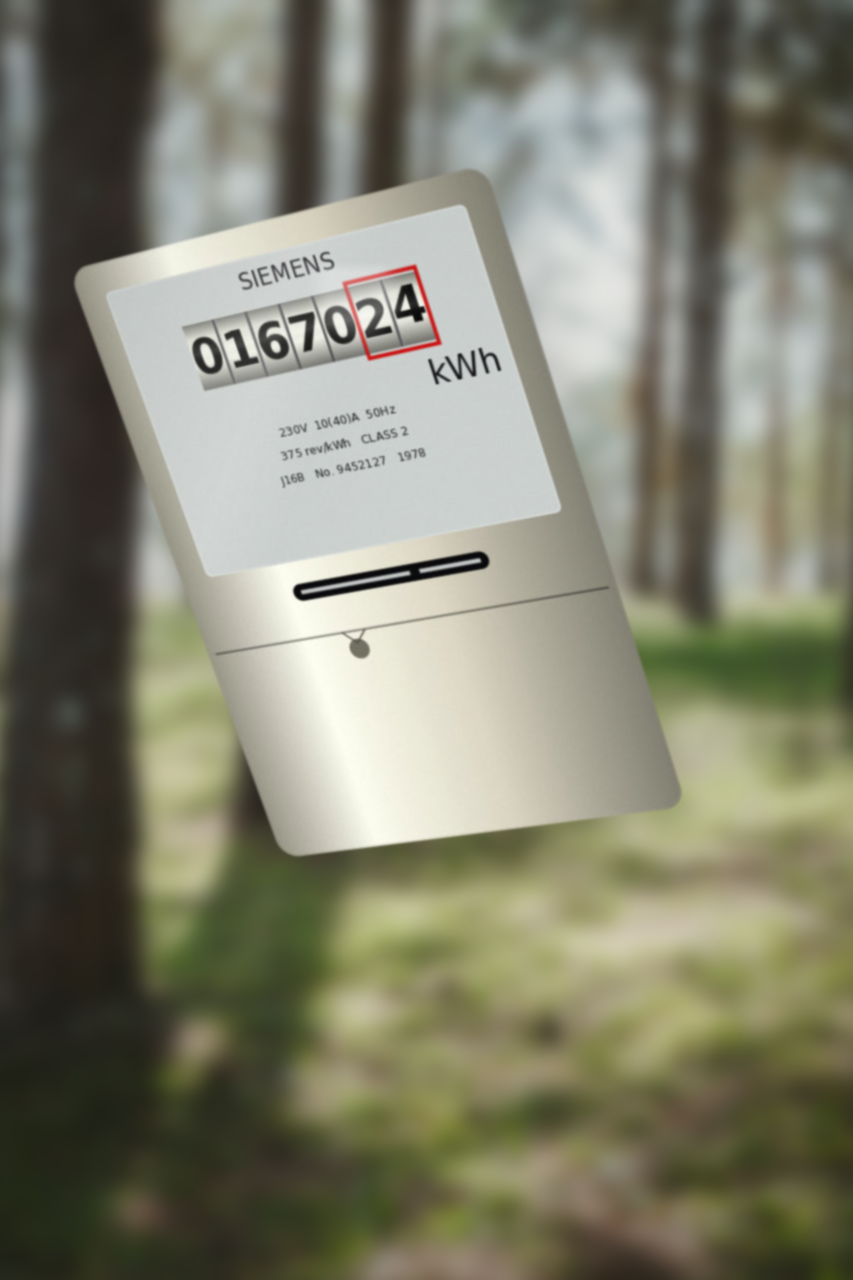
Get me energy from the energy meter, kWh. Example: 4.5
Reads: 1670.24
